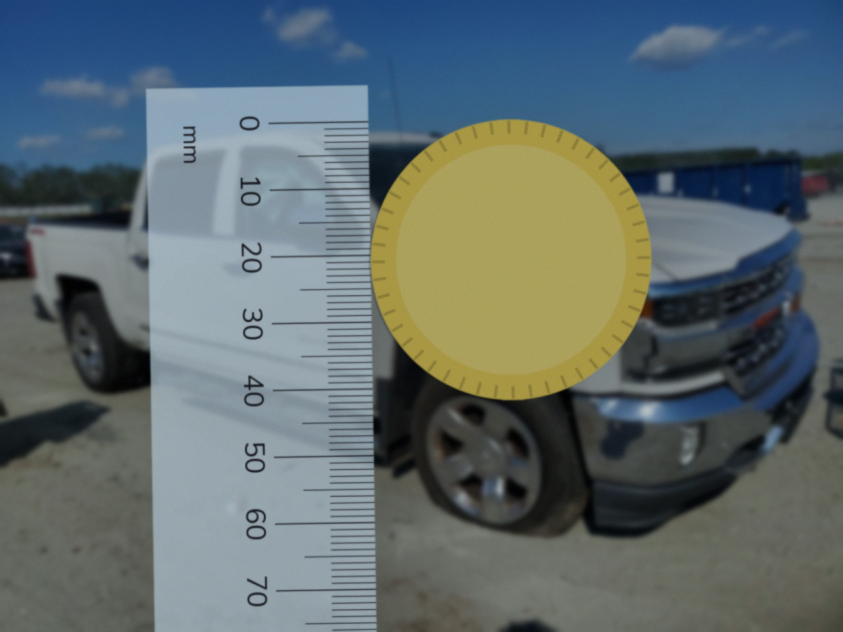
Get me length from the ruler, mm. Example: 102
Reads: 42
